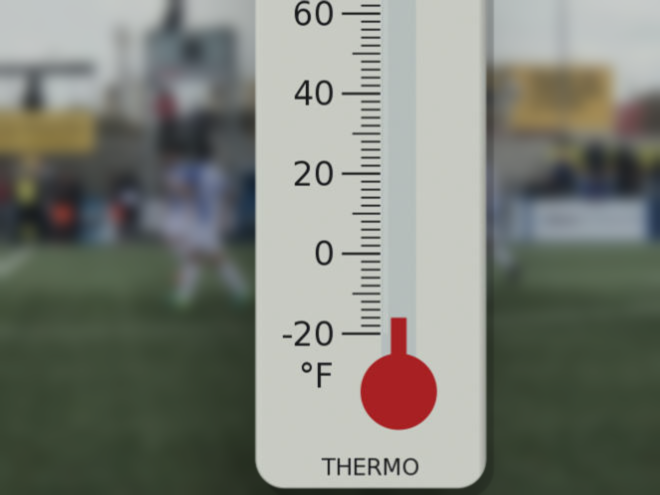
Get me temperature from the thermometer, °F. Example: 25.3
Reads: -16
